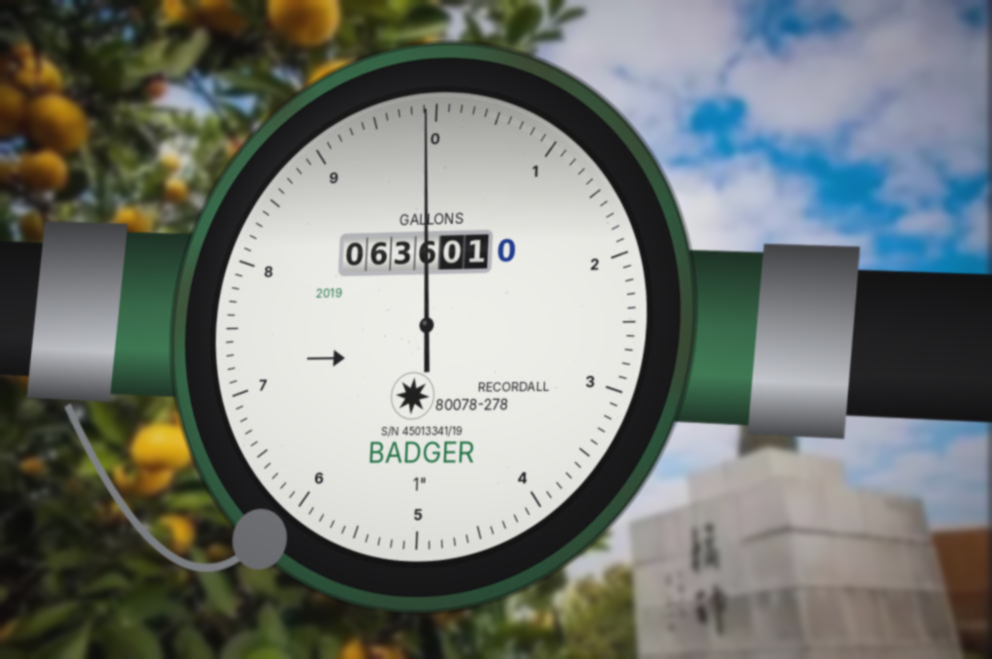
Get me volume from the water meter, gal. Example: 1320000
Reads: 636009.9
